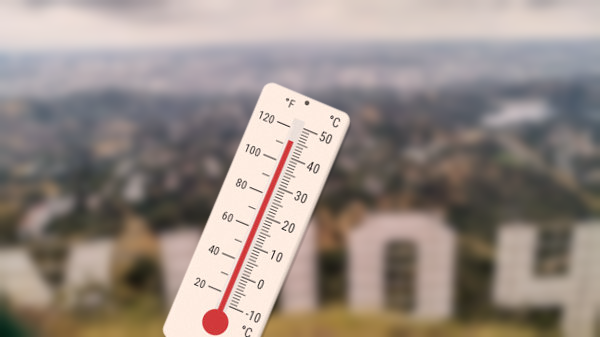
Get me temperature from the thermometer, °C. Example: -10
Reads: 45
